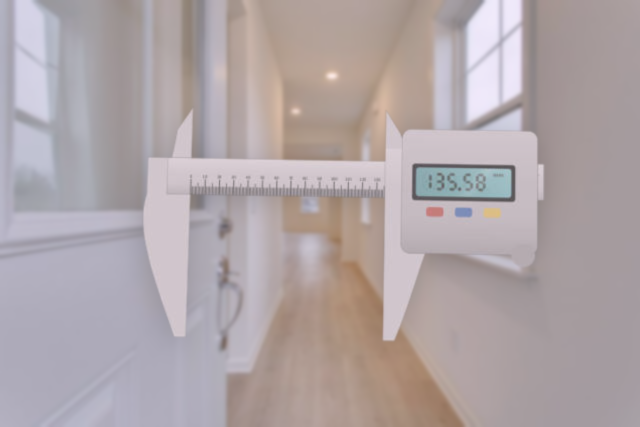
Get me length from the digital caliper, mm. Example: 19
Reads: 135.58
